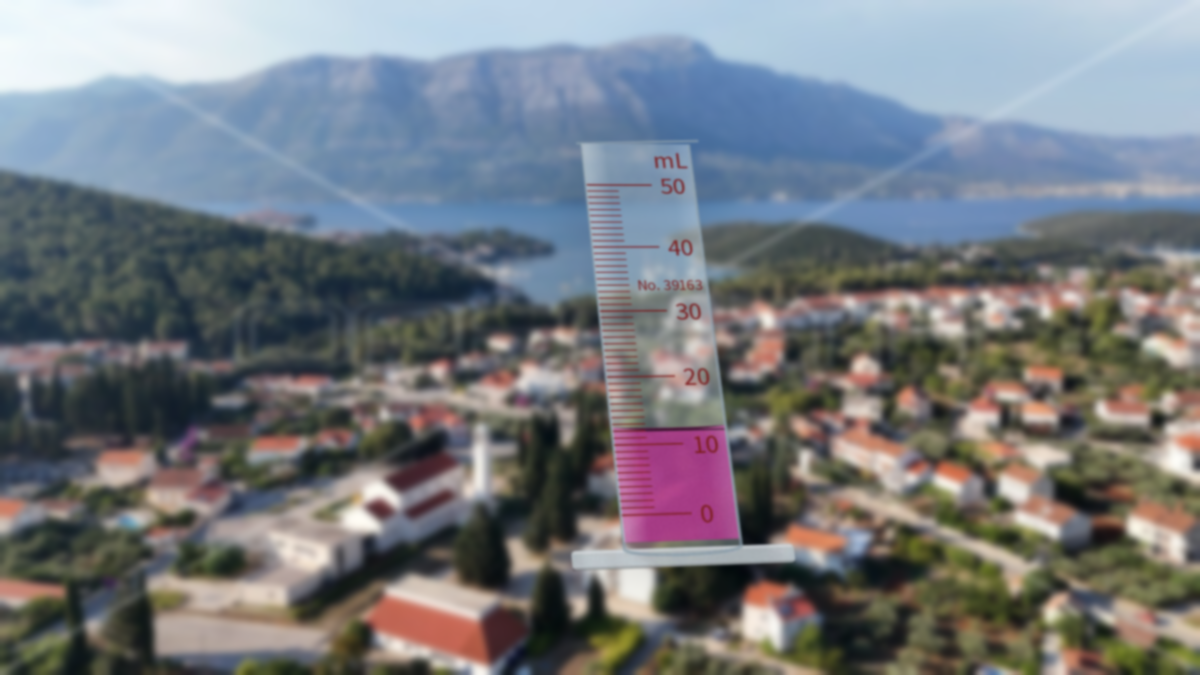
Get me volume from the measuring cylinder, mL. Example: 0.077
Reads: 12
